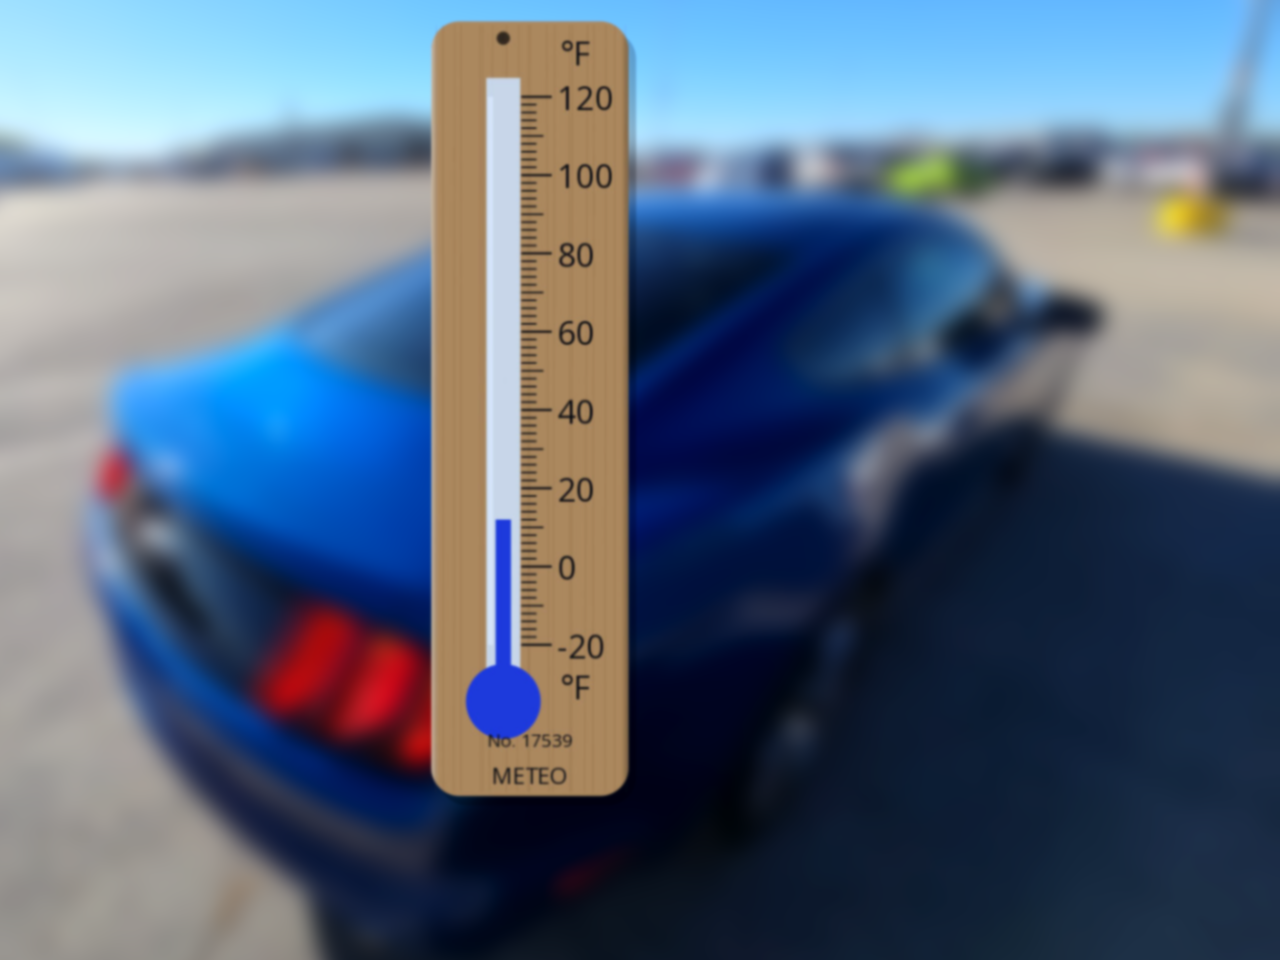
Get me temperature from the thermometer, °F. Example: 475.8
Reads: 12
